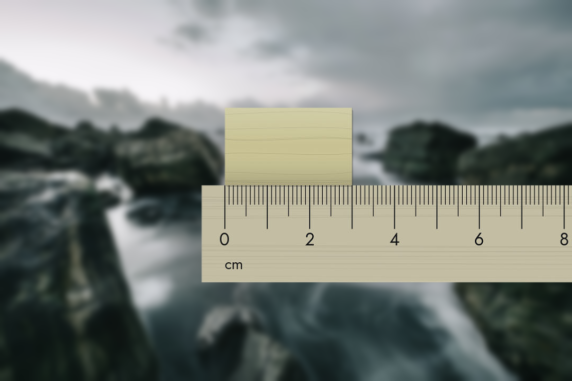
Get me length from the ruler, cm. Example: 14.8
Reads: 3
